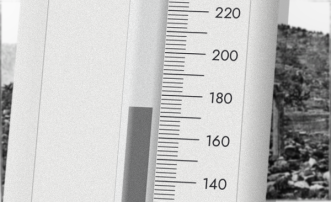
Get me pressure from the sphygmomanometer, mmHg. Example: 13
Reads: 174
